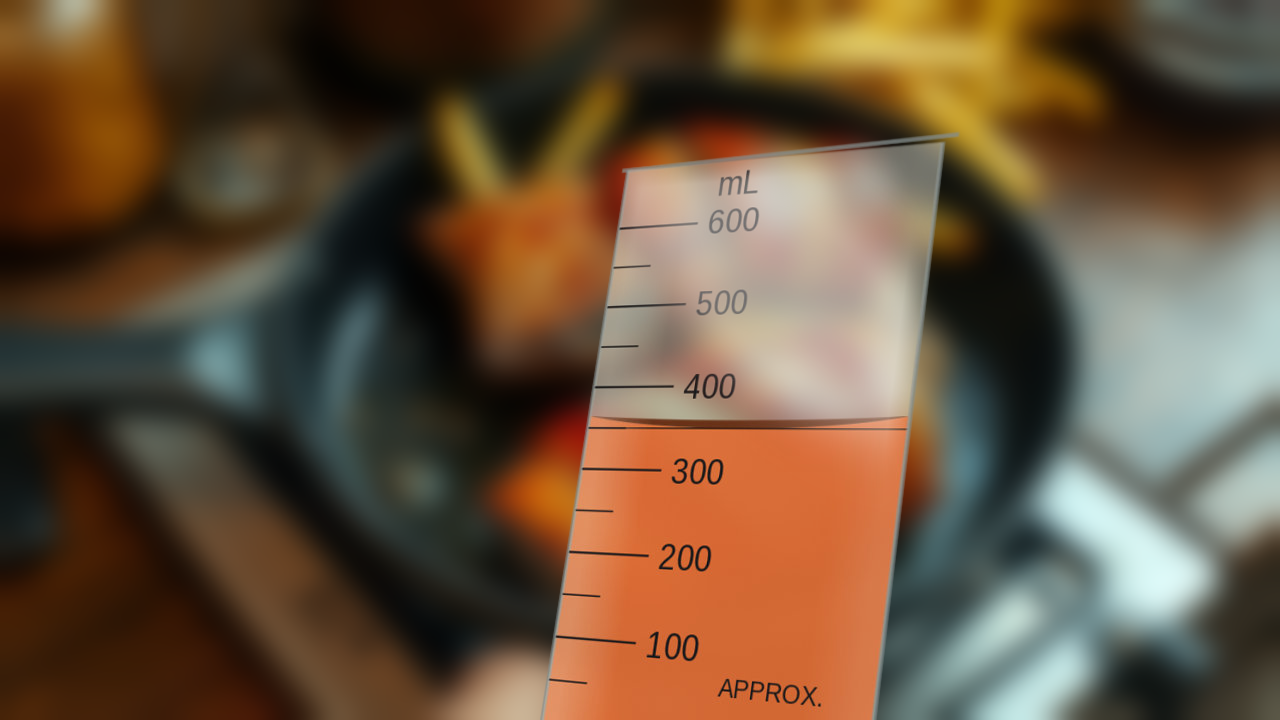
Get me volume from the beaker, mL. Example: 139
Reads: 350
